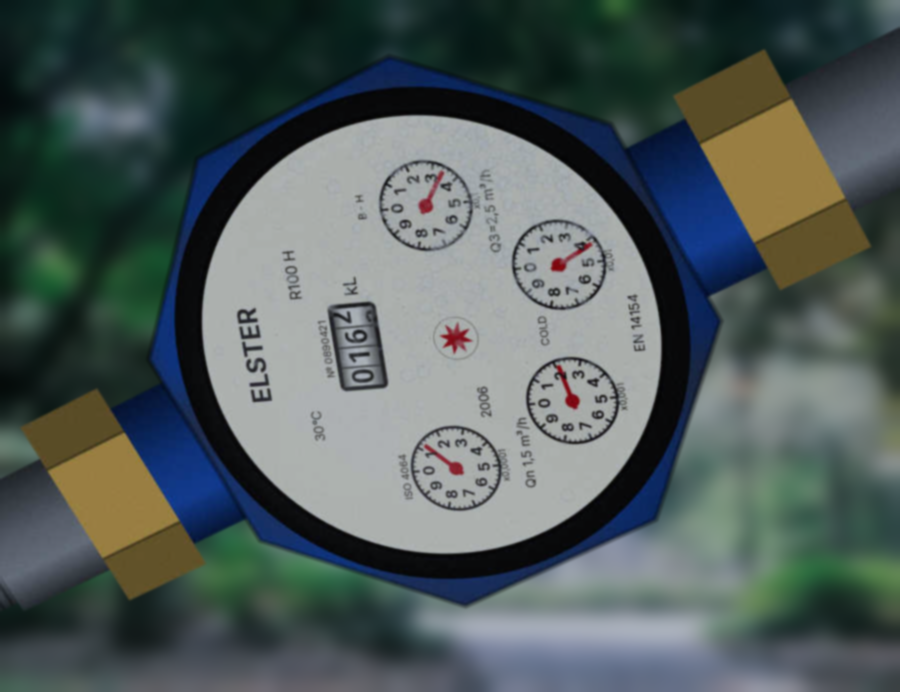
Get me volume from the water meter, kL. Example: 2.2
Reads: 162.3421
